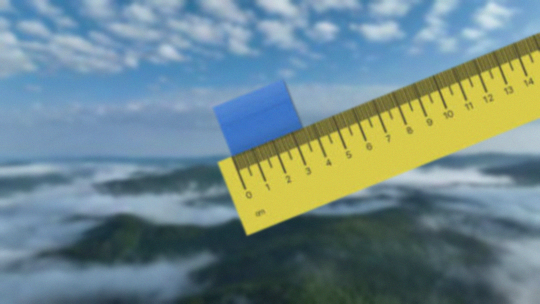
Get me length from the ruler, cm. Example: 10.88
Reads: 3.5
